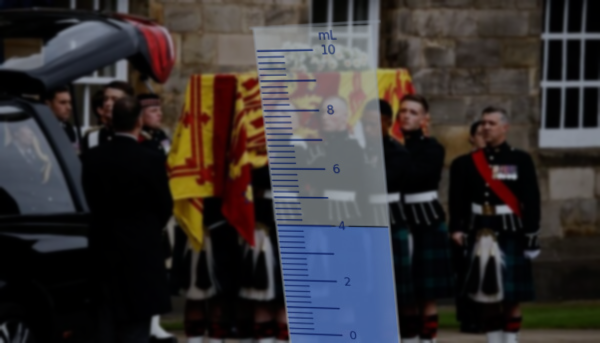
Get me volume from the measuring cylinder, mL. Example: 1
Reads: 4
